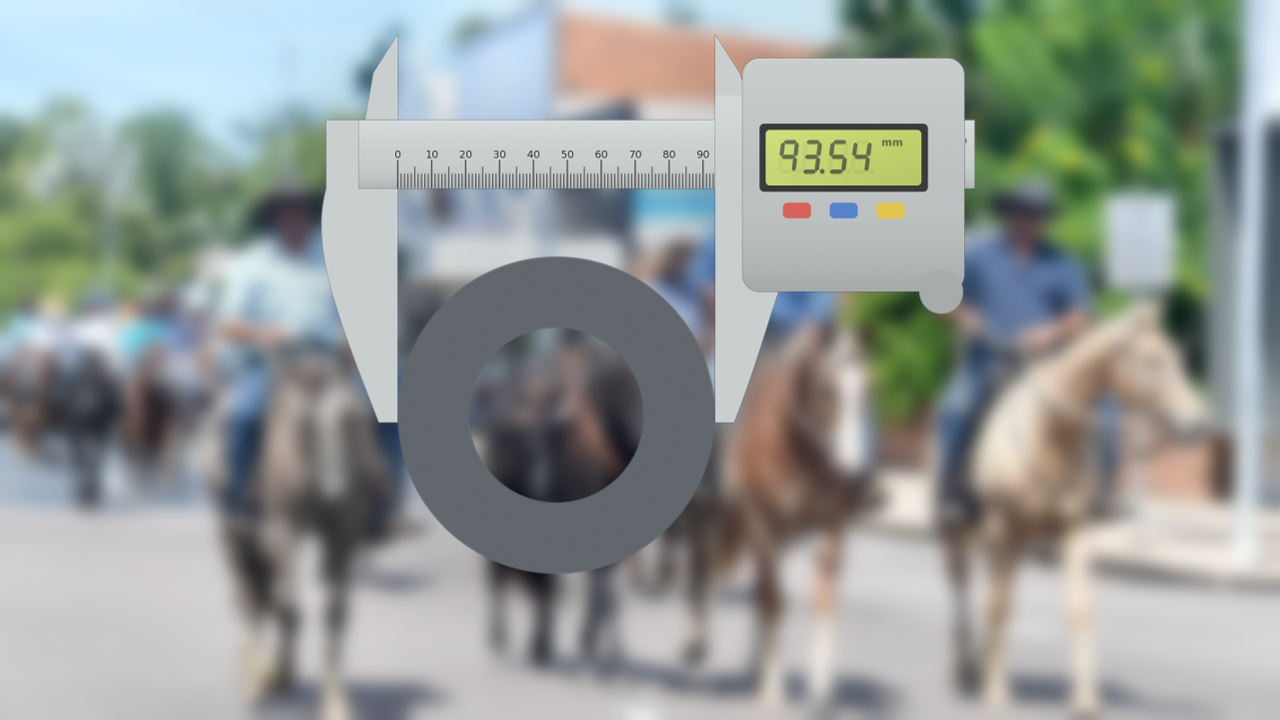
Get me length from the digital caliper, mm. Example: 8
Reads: 93.54
